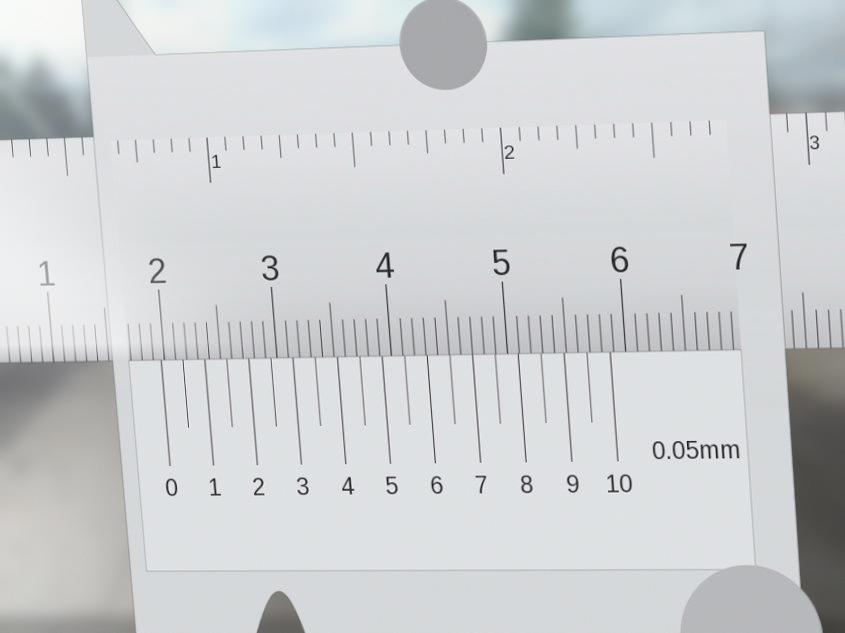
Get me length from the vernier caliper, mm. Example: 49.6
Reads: 19.7
